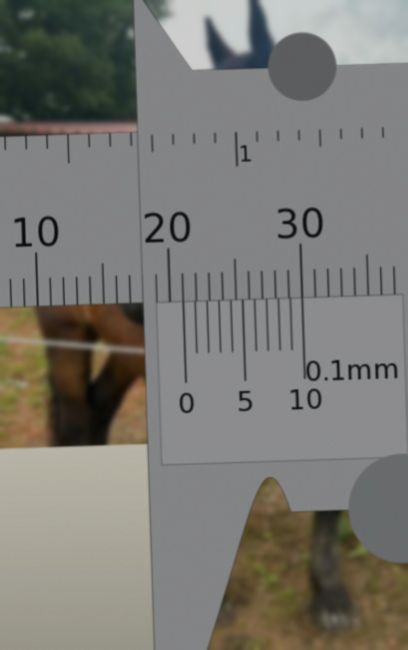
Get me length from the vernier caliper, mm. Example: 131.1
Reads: 21.0
